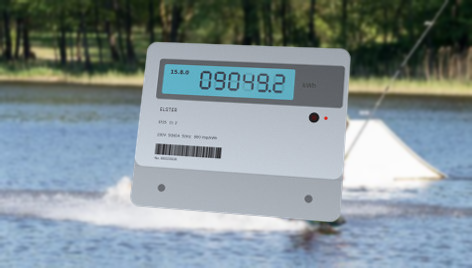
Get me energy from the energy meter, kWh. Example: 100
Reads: 9049.2
